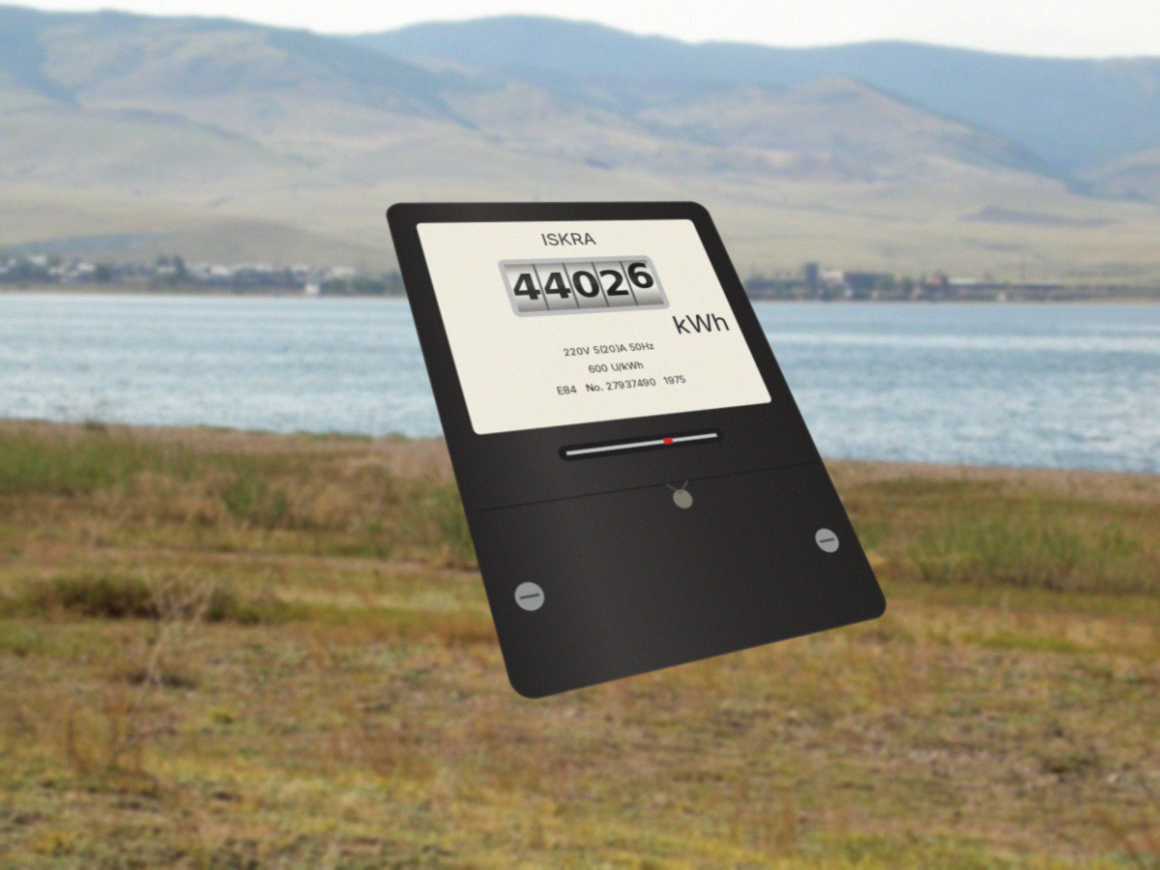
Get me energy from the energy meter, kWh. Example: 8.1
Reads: 44026
